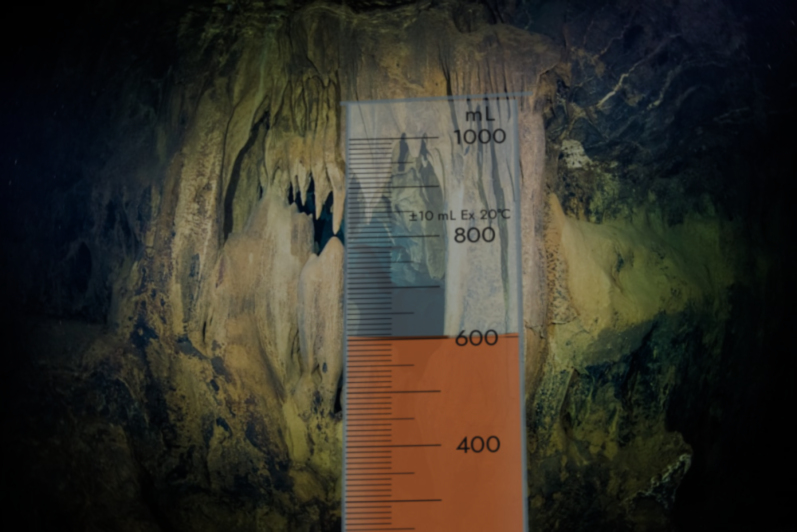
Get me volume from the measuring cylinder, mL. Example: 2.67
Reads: 600
